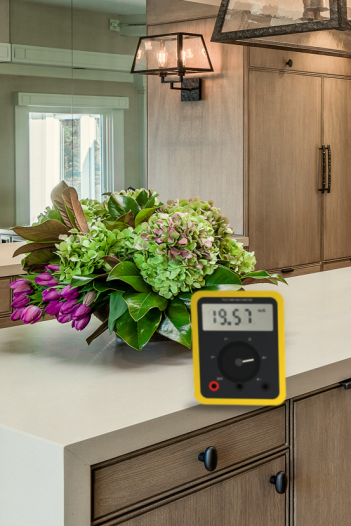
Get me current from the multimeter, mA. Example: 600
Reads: 19.57
